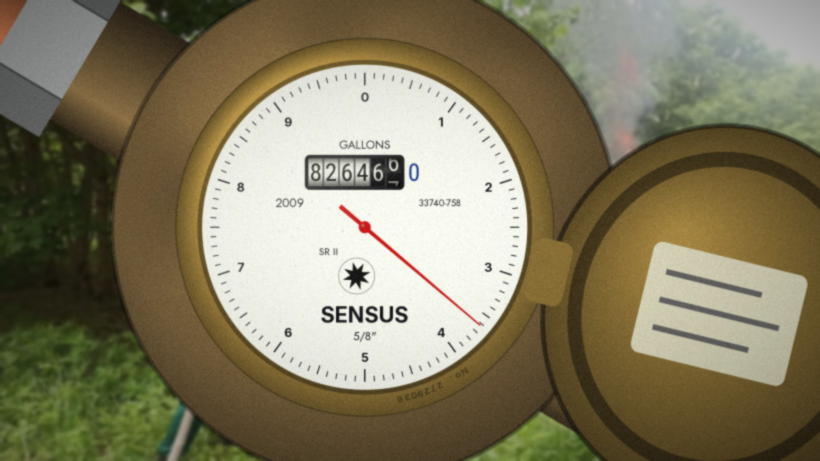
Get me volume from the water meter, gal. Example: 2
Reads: 8264663.6
